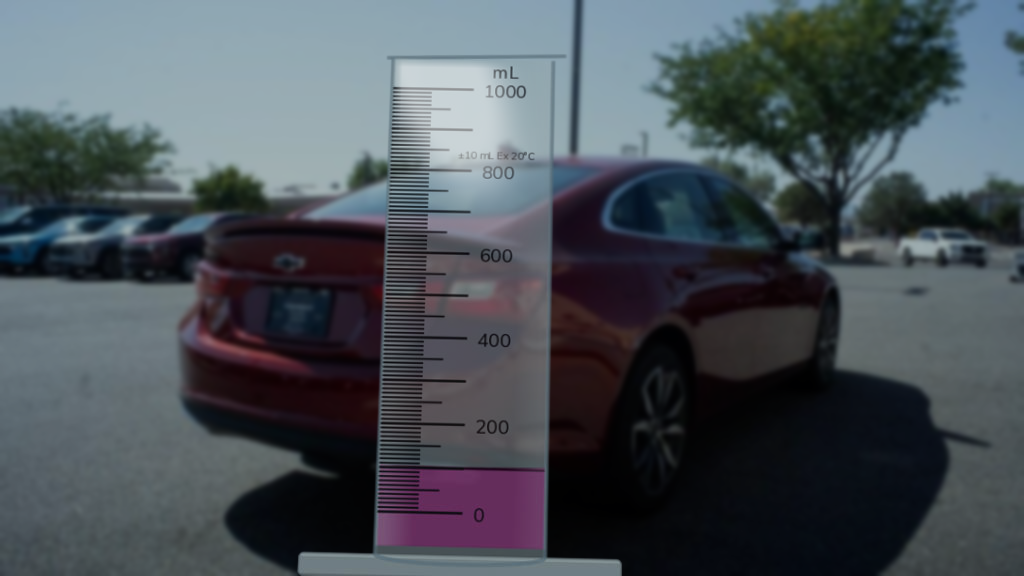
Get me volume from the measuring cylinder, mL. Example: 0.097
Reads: 100
